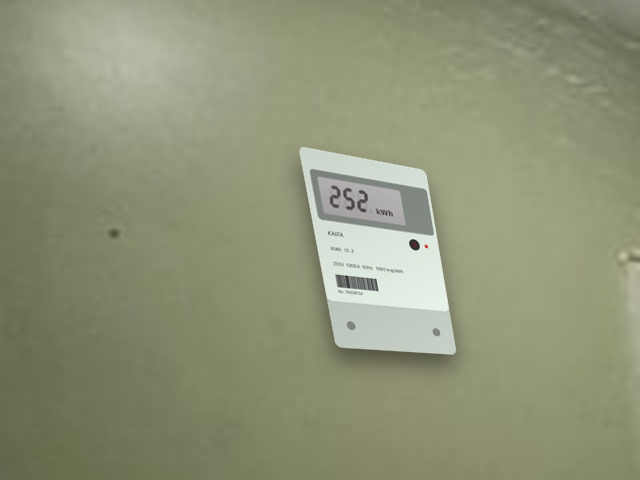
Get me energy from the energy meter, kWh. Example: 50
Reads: 252
